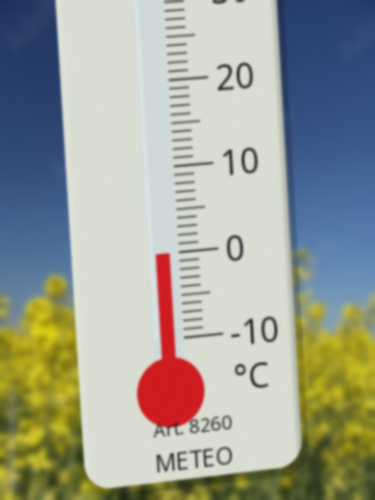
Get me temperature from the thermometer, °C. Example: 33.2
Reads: 0
